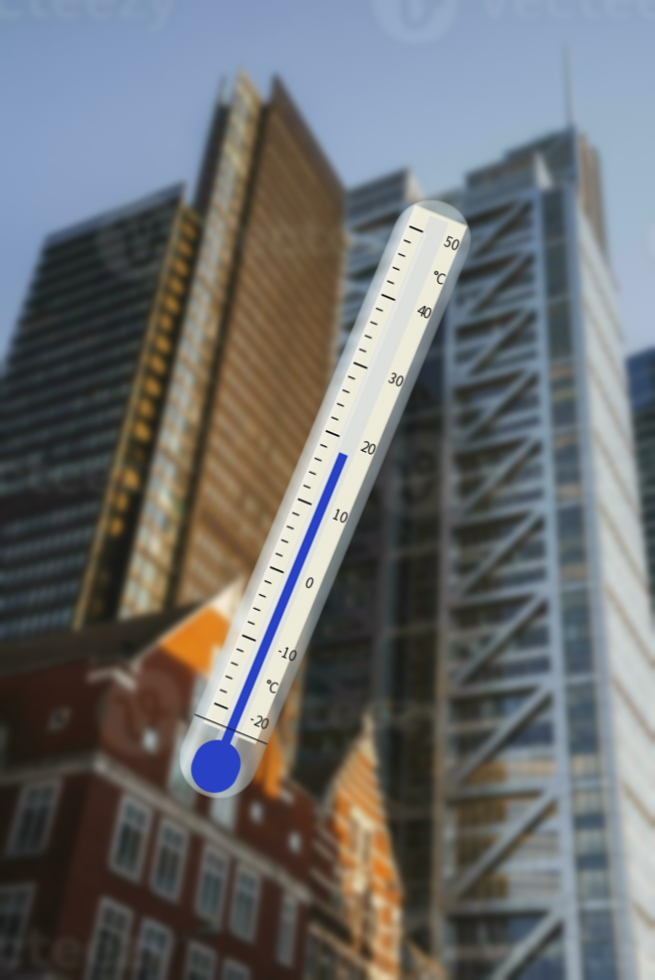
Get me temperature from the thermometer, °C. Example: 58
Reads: 18
